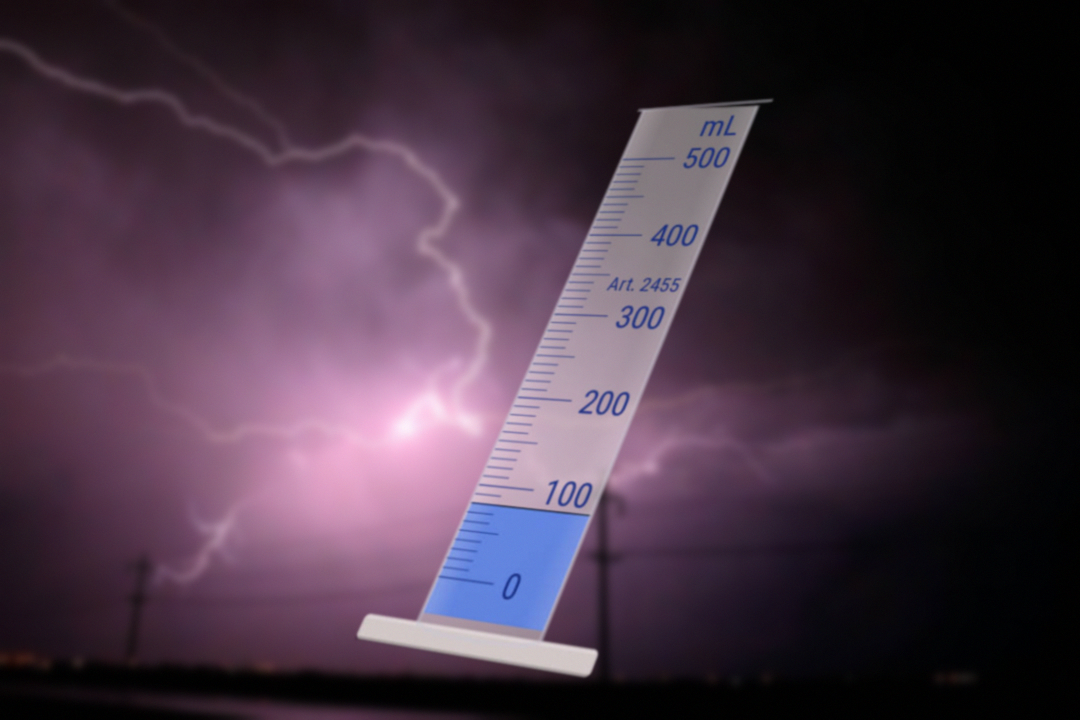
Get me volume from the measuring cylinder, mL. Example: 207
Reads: 80
